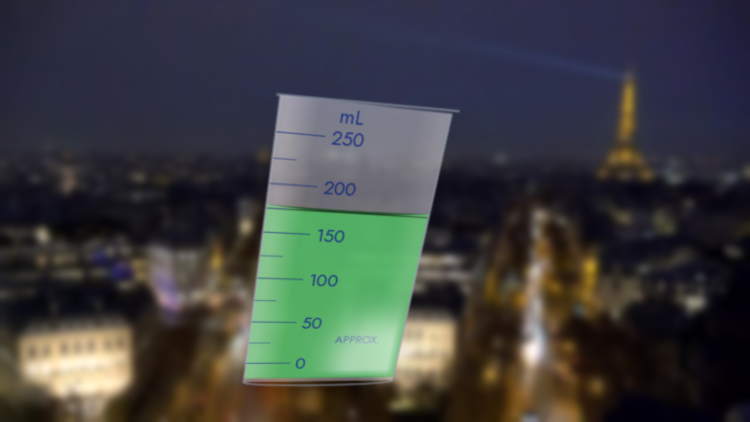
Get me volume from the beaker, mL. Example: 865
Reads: 175
